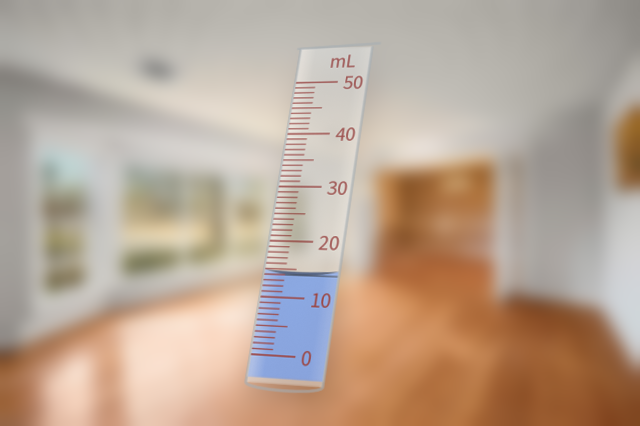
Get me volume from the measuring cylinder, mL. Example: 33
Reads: 14
